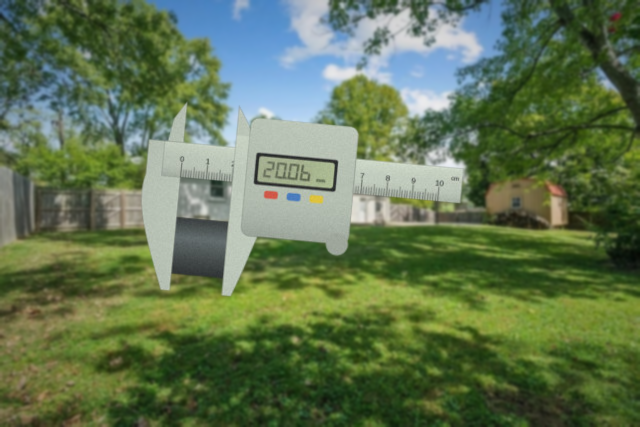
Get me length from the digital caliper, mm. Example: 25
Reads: 20.06
